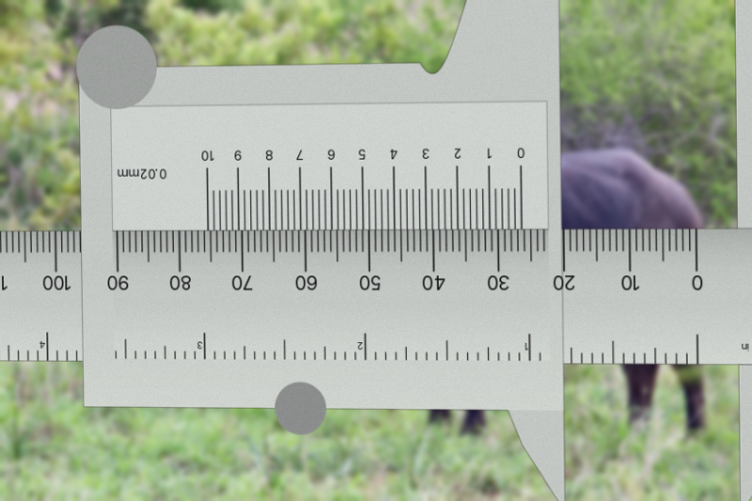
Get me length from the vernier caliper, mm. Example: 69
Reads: 26.4
